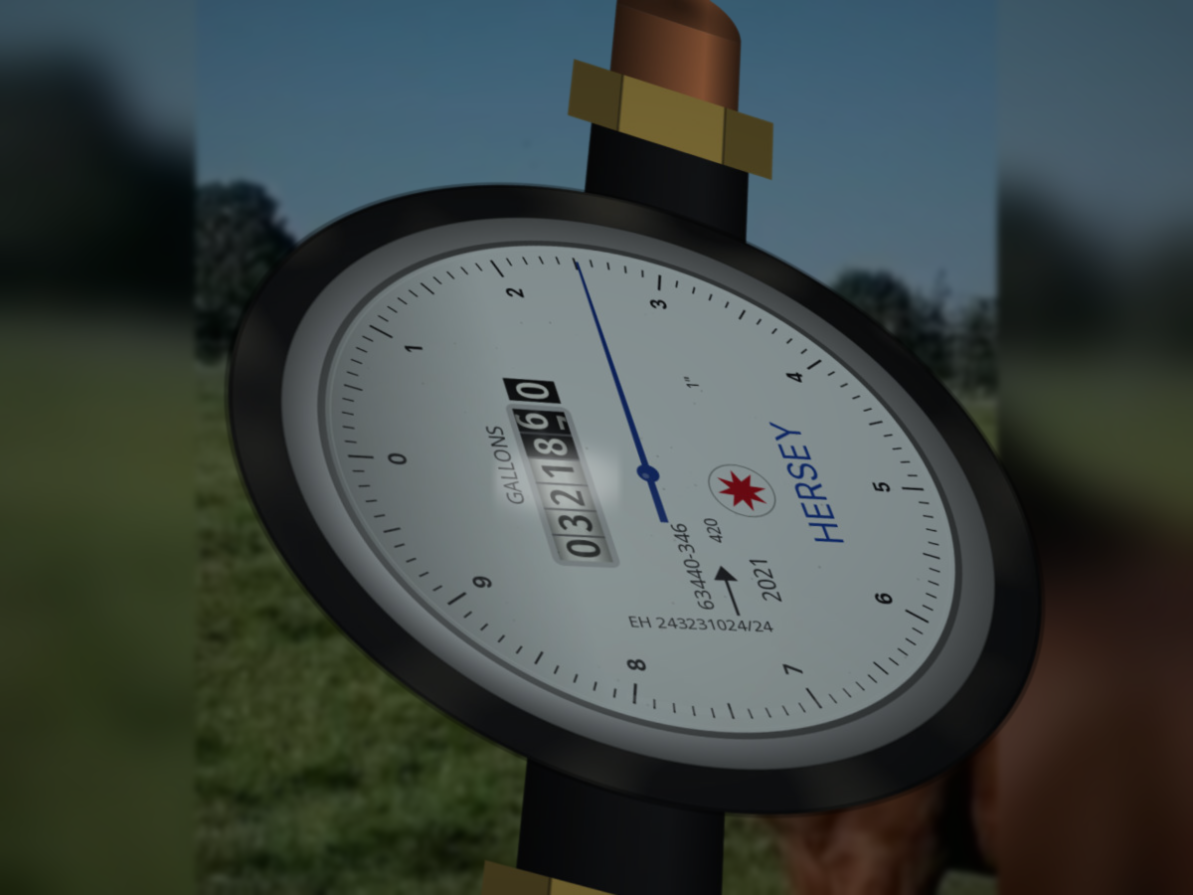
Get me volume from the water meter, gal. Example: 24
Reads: 321862.5
